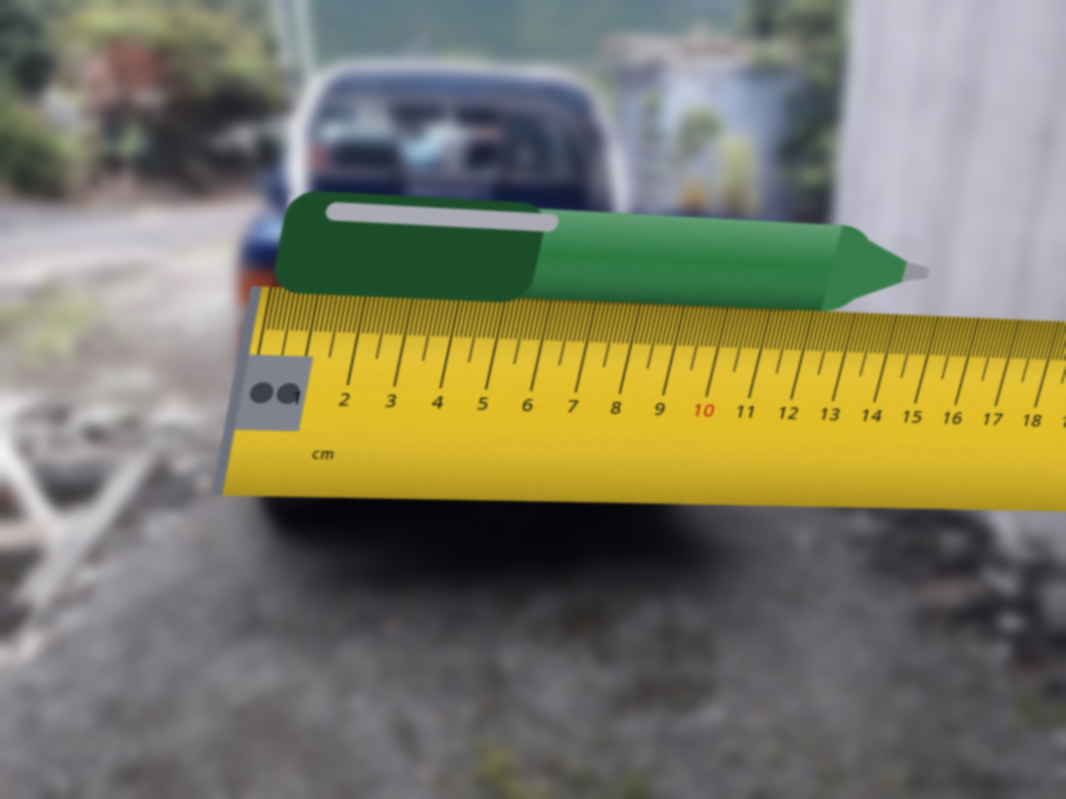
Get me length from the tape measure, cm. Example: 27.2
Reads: 14.5
